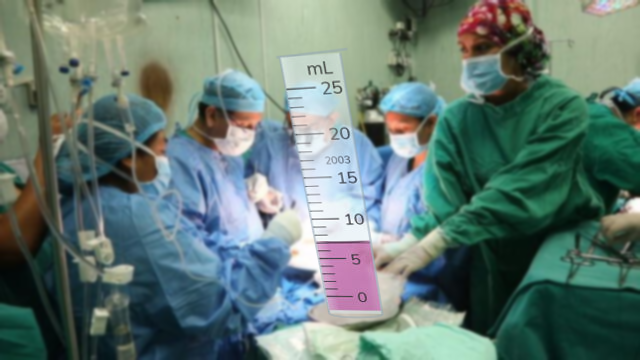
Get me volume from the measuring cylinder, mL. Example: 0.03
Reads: 7
